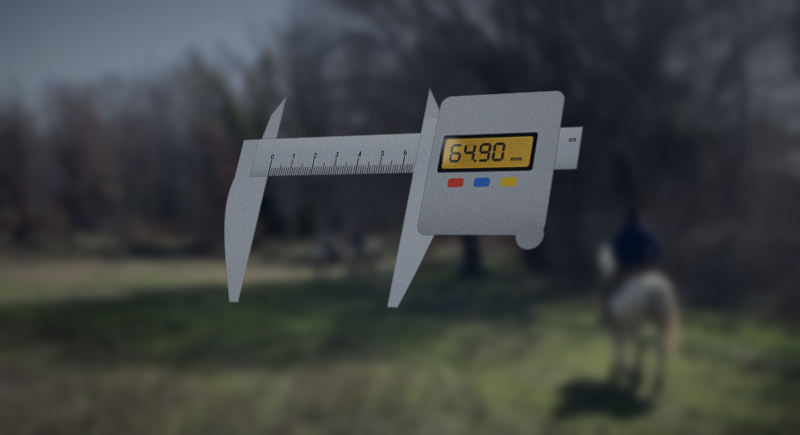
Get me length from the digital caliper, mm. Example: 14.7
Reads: 64.90
